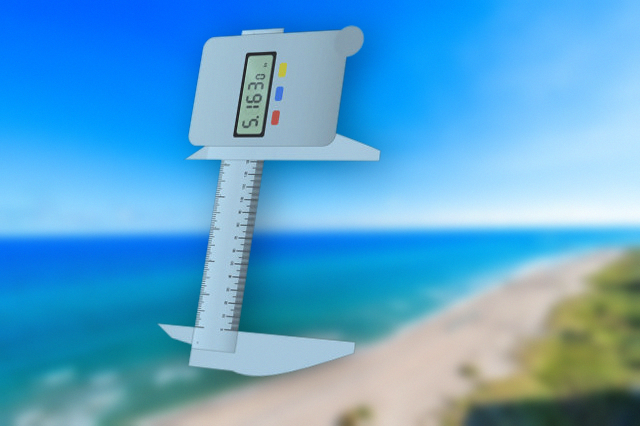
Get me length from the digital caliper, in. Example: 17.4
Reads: 5.1630
